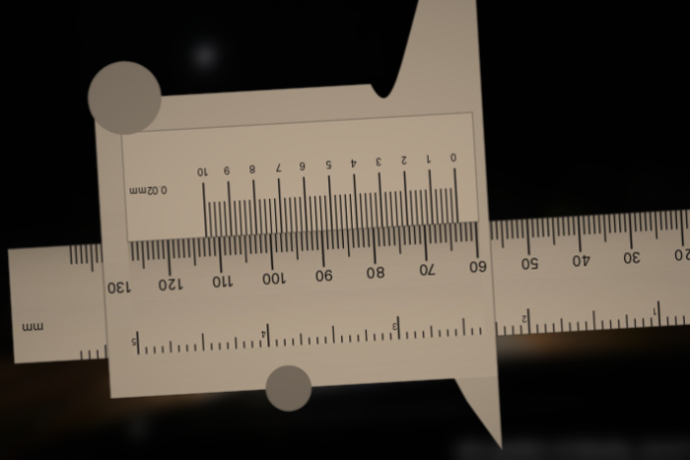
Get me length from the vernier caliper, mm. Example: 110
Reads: 63.5
